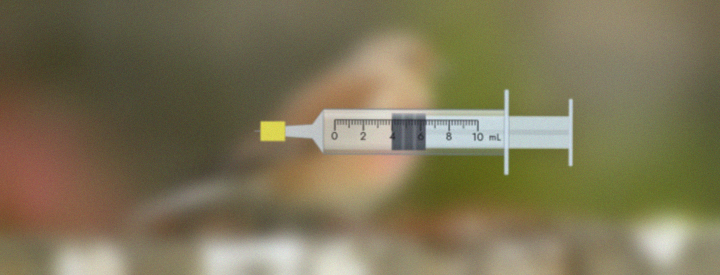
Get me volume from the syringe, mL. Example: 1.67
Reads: 4
